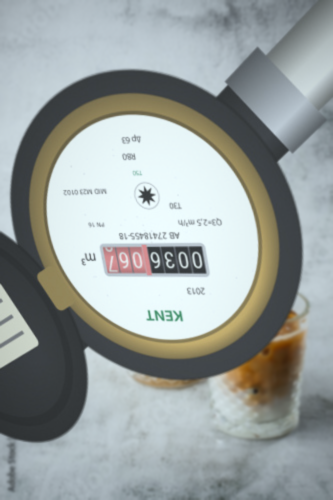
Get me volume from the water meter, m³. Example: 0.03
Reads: 36.067
